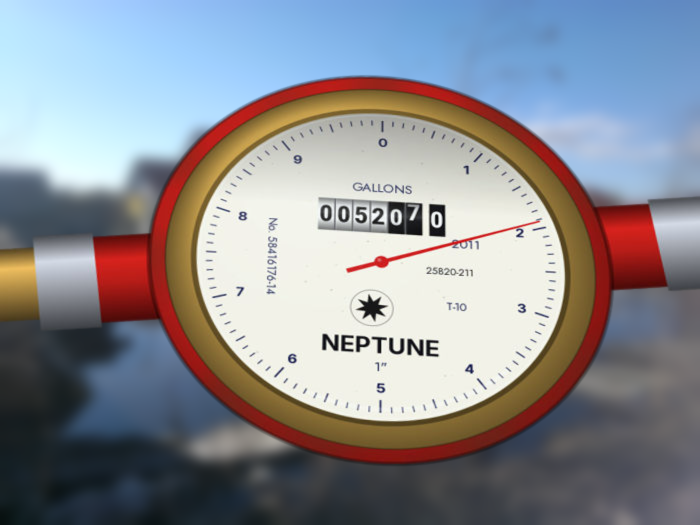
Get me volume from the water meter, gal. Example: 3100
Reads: 52071.9
